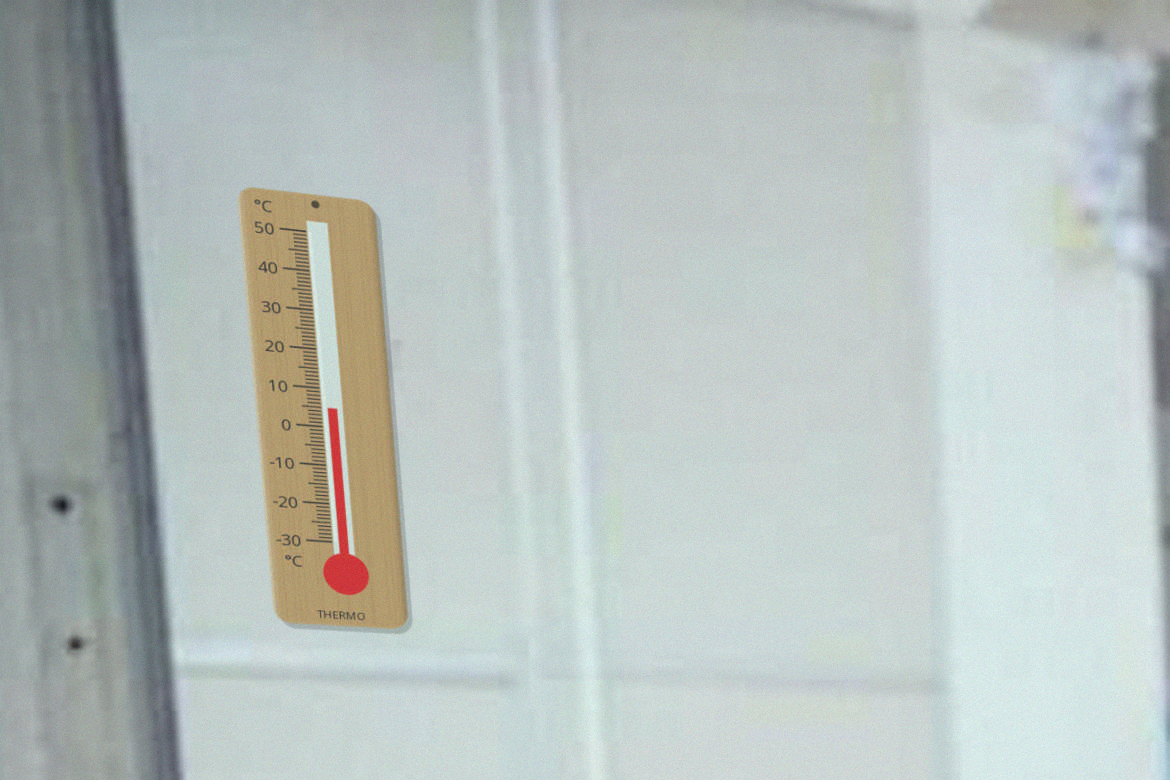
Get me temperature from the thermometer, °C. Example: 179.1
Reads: 5
